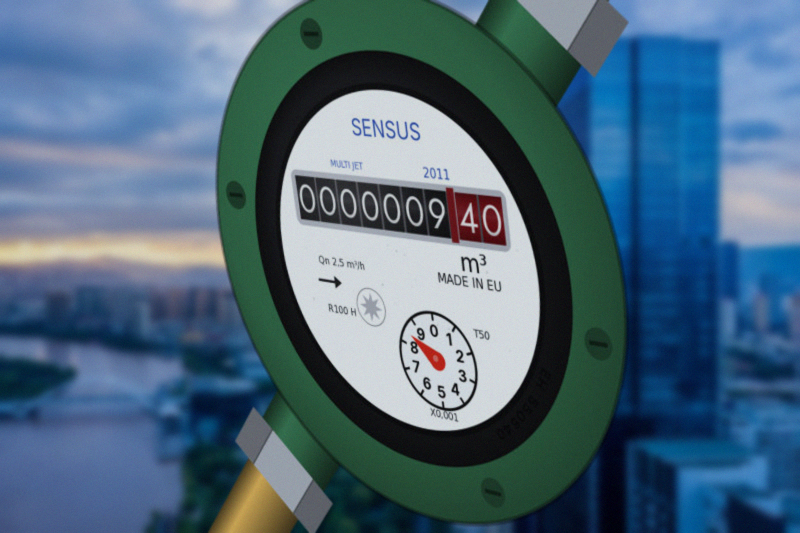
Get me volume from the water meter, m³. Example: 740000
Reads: 9.408
